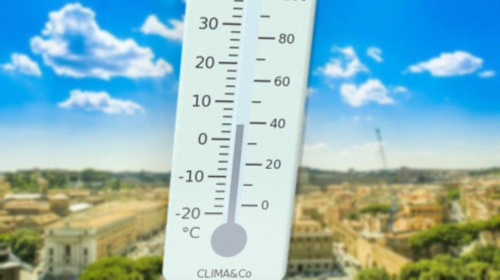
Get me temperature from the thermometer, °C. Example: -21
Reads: 4
